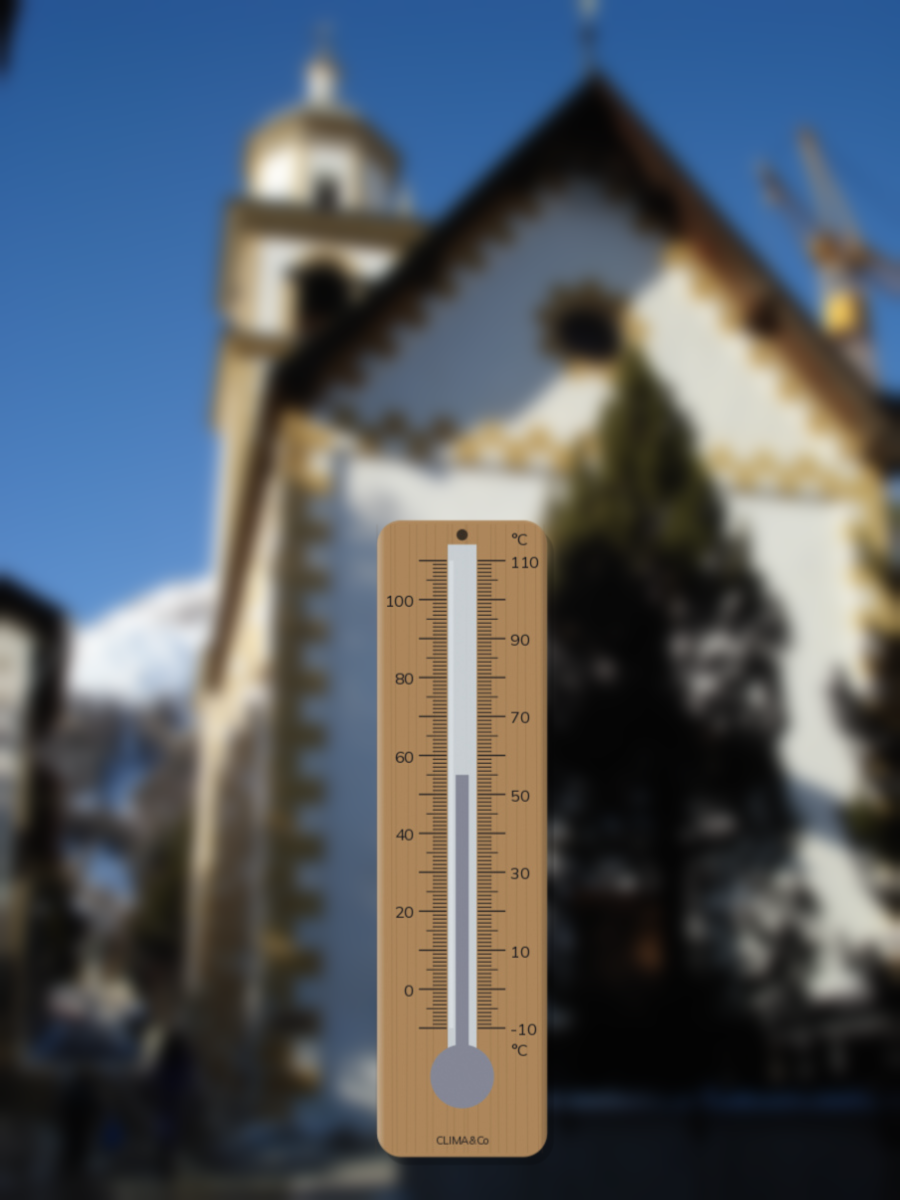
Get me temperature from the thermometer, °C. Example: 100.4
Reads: 55
